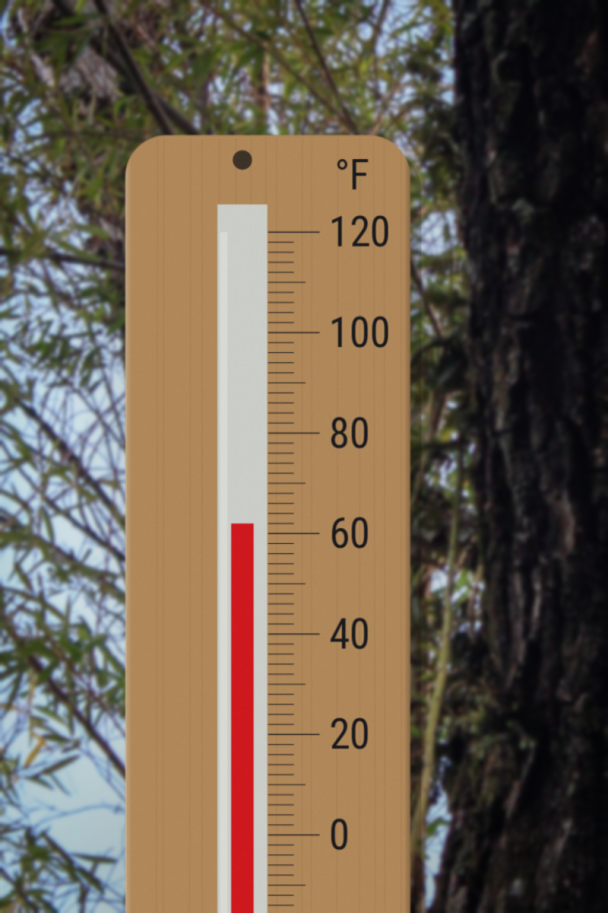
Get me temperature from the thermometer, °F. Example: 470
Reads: 62
